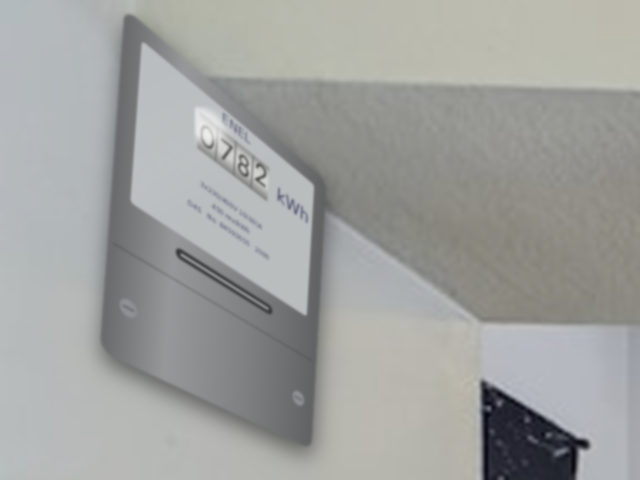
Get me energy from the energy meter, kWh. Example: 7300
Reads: 782
